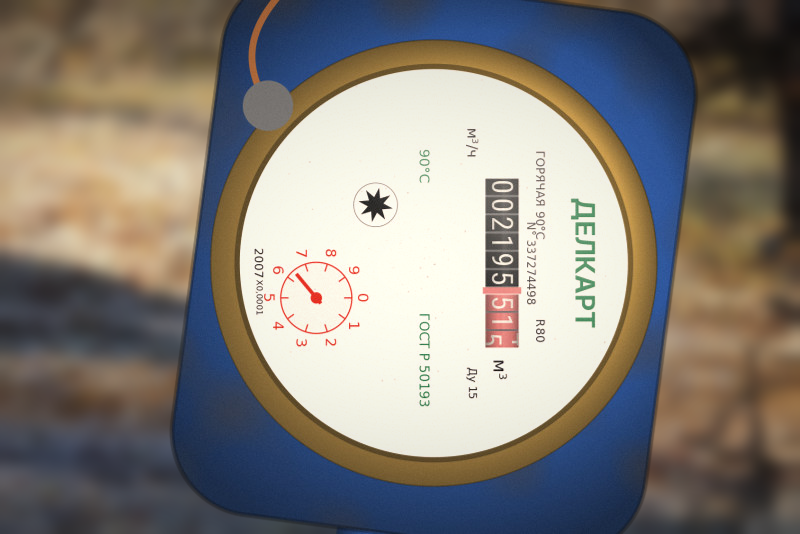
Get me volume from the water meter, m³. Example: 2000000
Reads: 2195.5146
